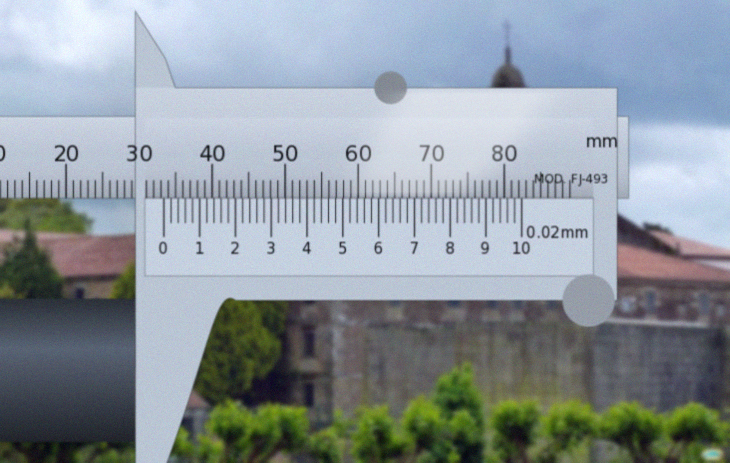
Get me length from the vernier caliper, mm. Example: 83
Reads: 33.4
